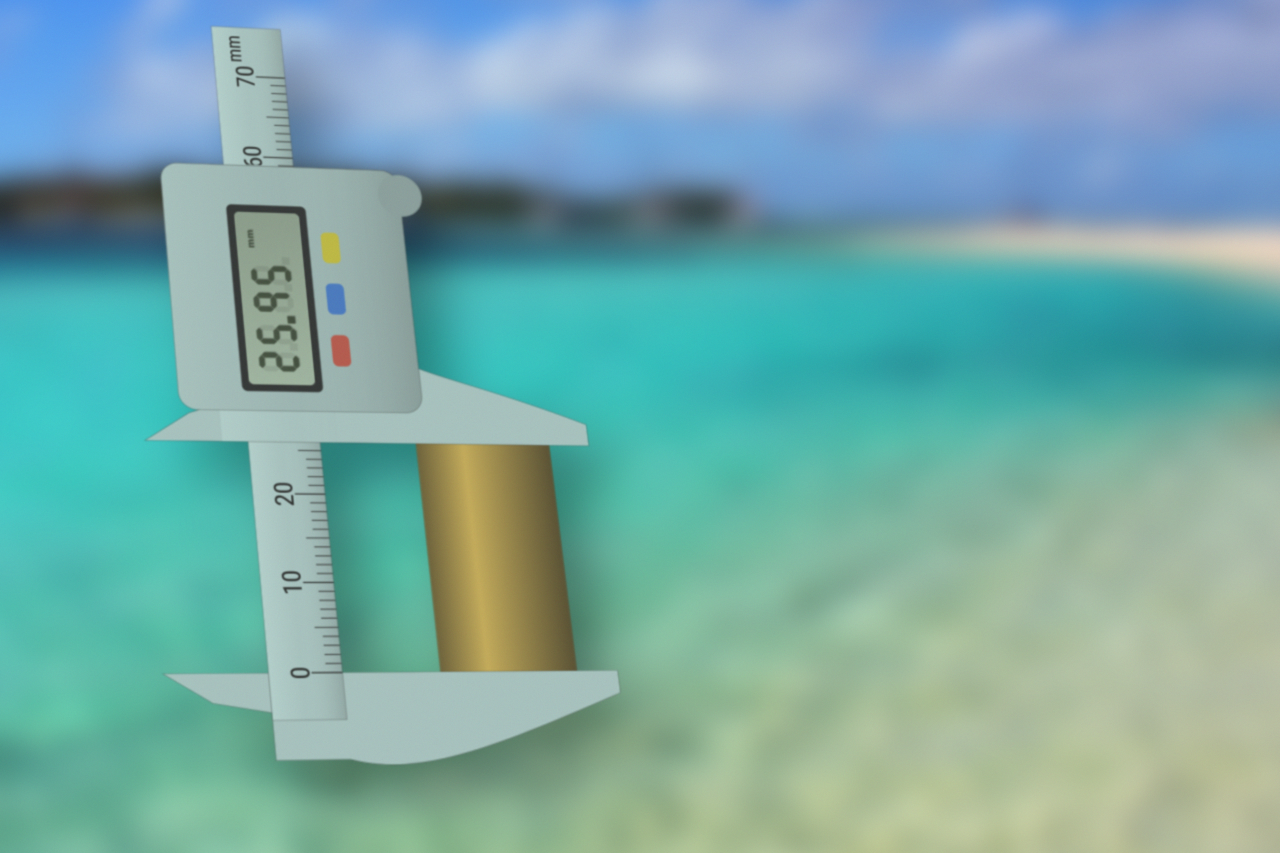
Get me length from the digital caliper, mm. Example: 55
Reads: 25.95
